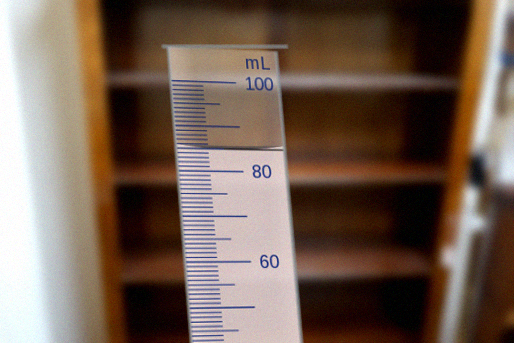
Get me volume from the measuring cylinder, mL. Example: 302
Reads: 85
